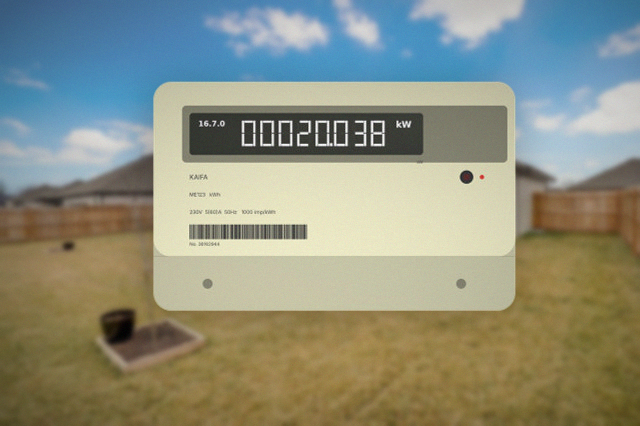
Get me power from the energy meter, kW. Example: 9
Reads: 20.038
